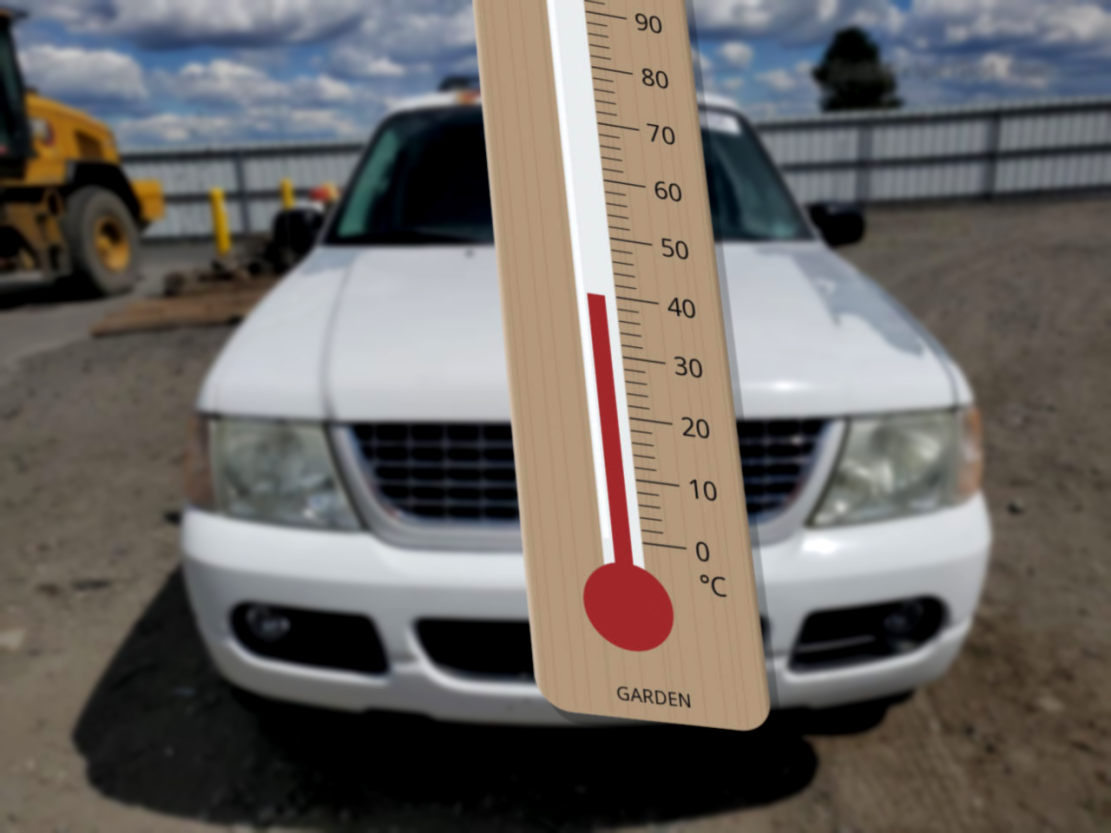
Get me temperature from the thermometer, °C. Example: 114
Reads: 40
